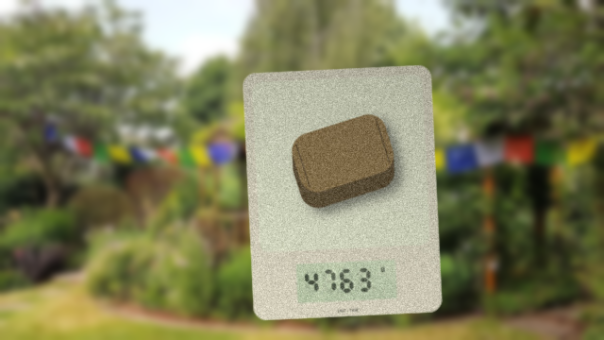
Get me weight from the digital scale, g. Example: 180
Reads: 4763
